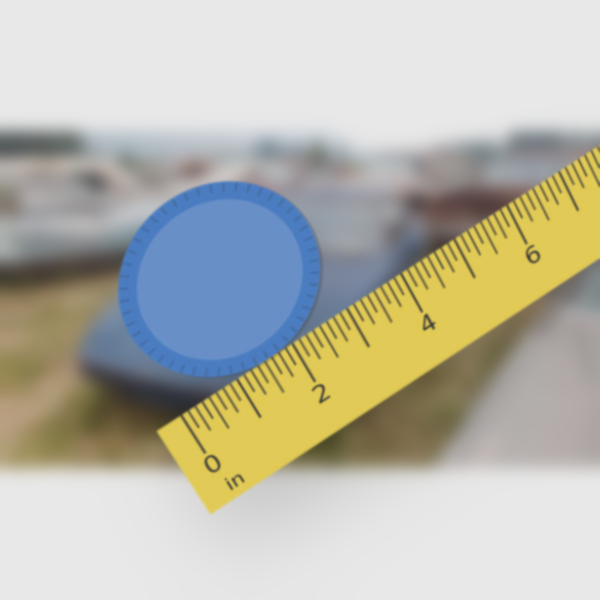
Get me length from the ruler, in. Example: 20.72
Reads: 3.125
